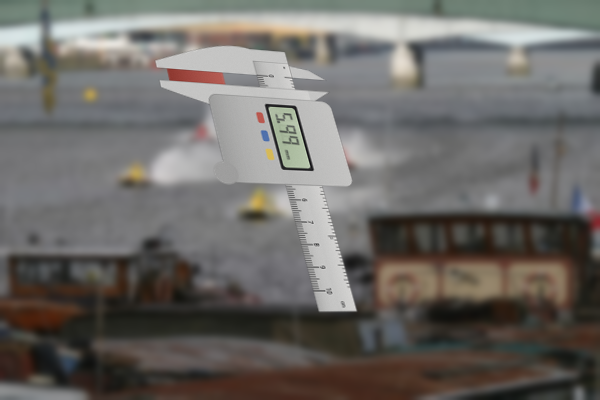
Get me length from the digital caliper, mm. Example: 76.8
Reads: 5.99
